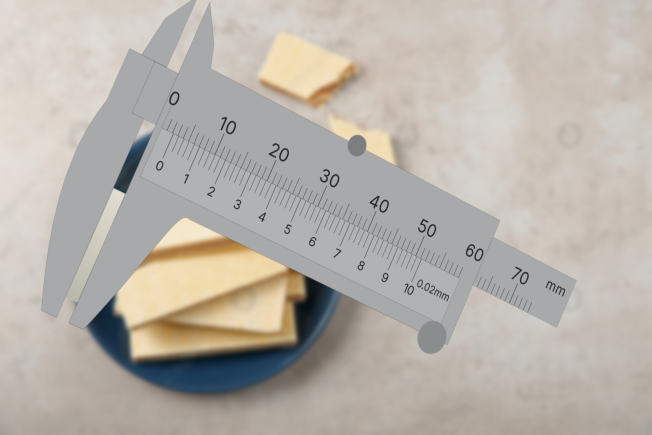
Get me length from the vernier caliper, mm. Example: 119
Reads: 2.2
